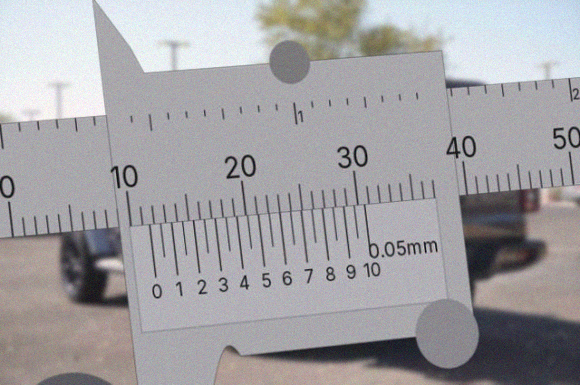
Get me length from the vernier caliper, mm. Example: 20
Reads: 11.6
